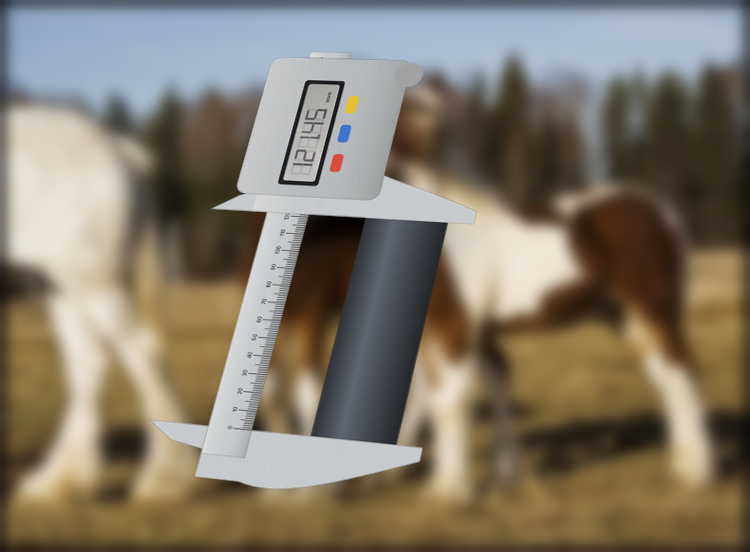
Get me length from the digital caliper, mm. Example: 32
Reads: 121.45
